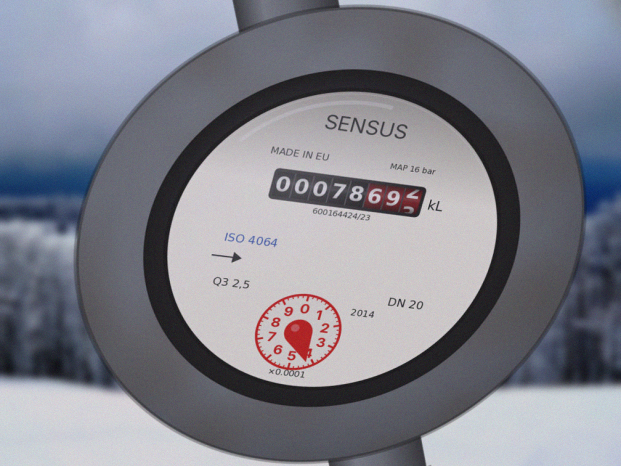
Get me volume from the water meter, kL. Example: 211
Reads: 78.6924
